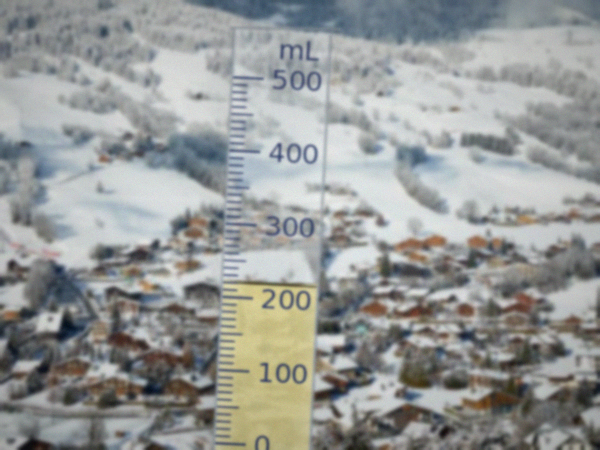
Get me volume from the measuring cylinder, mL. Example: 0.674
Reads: 220
